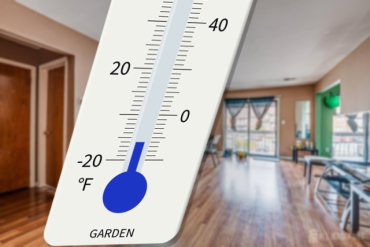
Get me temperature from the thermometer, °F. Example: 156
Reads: -12
